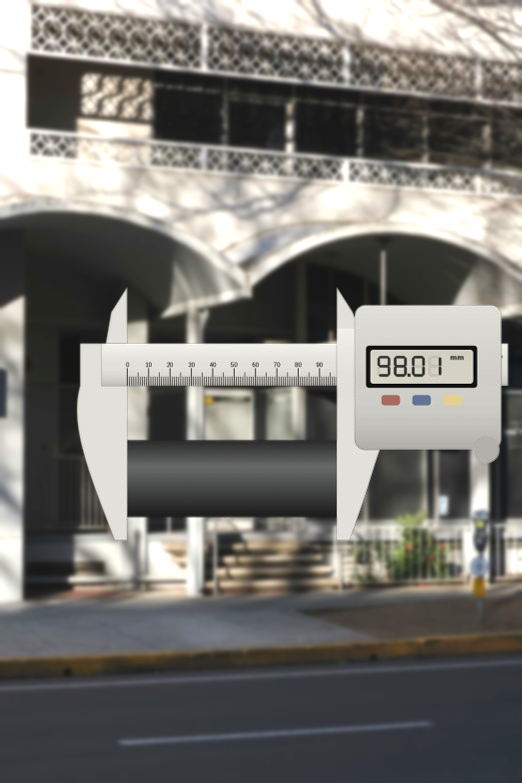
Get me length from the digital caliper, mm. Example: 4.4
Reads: 98.01
